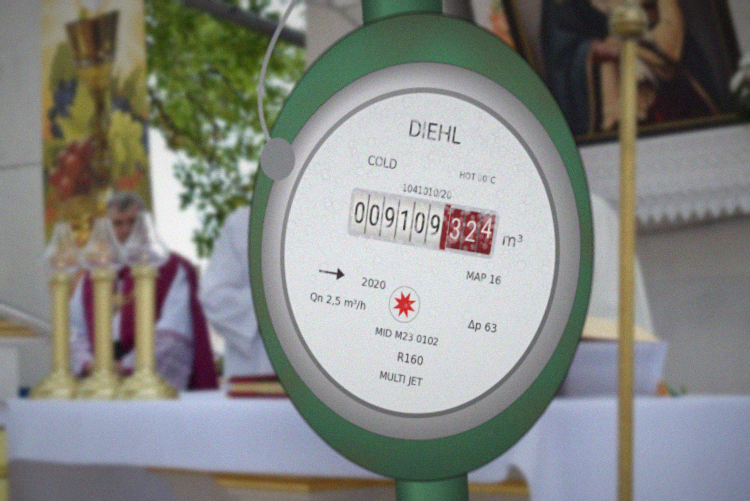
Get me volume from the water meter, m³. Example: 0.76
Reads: 9109.324
